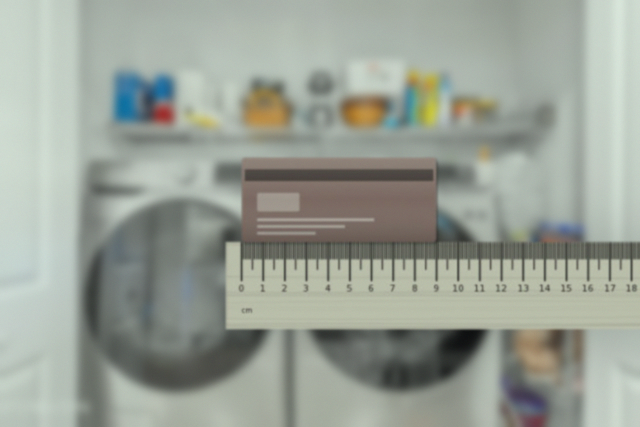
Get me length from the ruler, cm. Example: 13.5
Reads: 9
